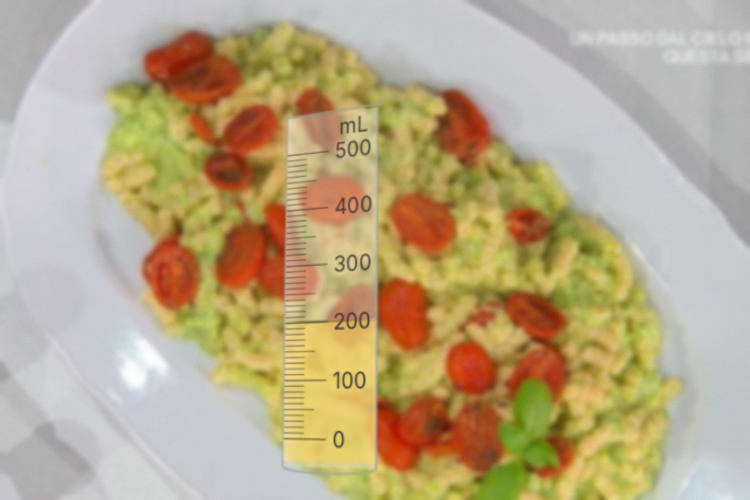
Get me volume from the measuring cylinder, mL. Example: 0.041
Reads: 200
